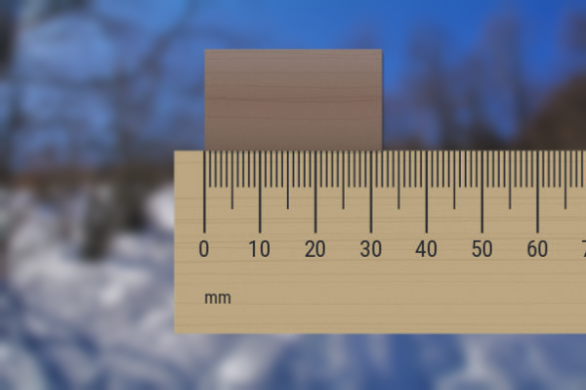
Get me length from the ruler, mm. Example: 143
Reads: 32
